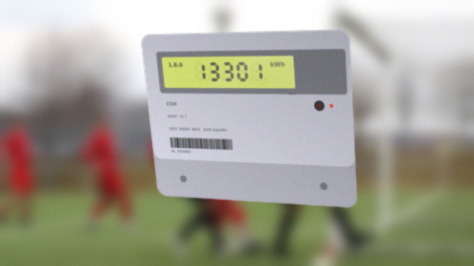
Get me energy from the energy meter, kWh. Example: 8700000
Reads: 13301
